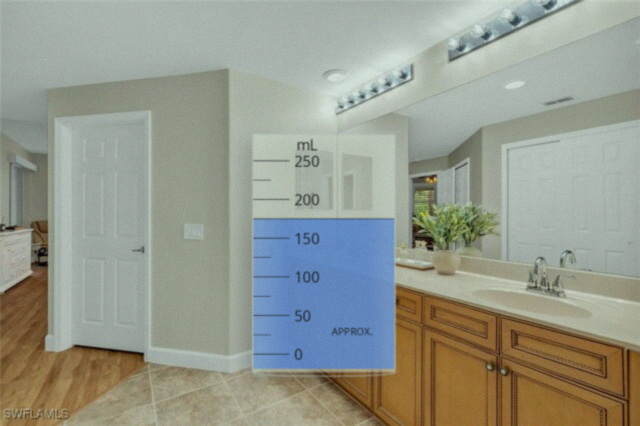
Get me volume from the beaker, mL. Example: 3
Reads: 175
